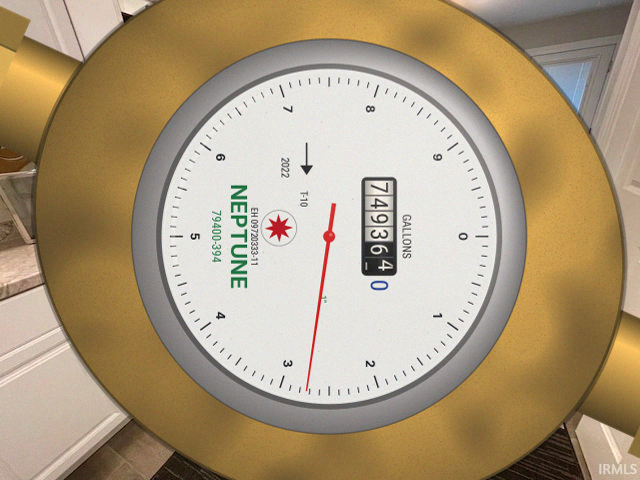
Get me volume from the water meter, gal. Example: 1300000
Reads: 7493642.7
